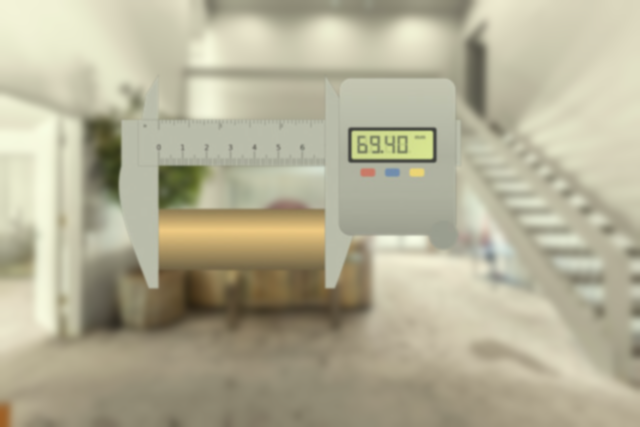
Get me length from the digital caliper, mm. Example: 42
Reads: 69.40
